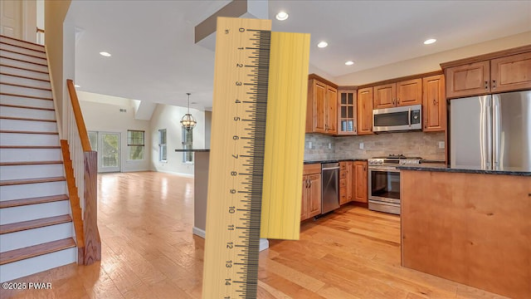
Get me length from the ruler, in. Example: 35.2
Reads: 11.5
